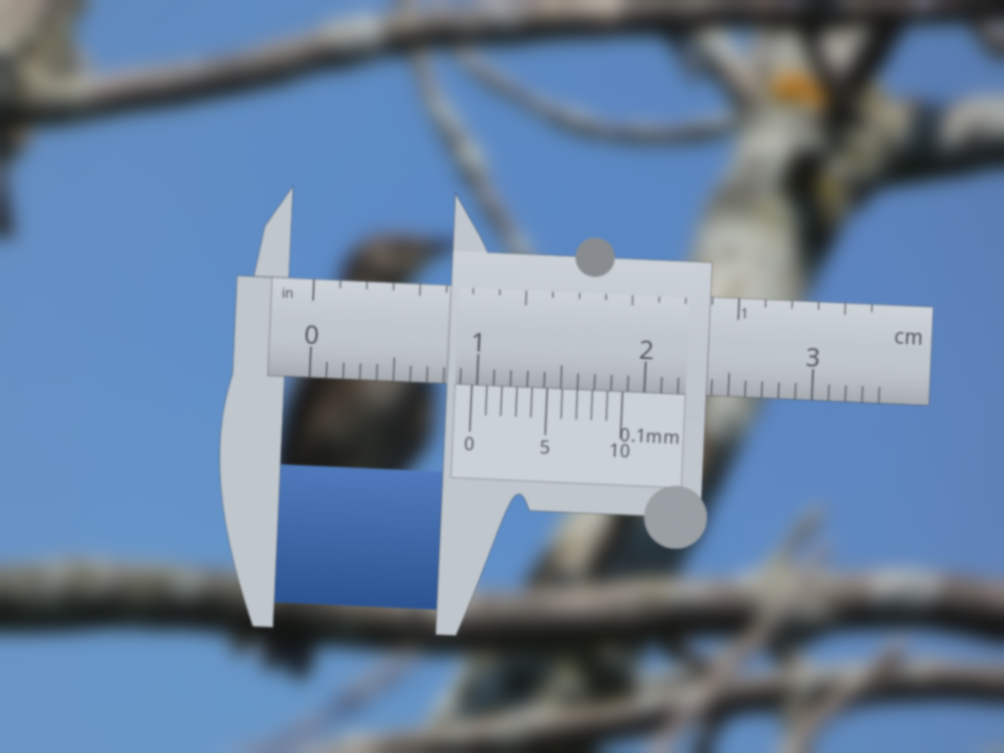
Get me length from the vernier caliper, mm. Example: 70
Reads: 9.7
